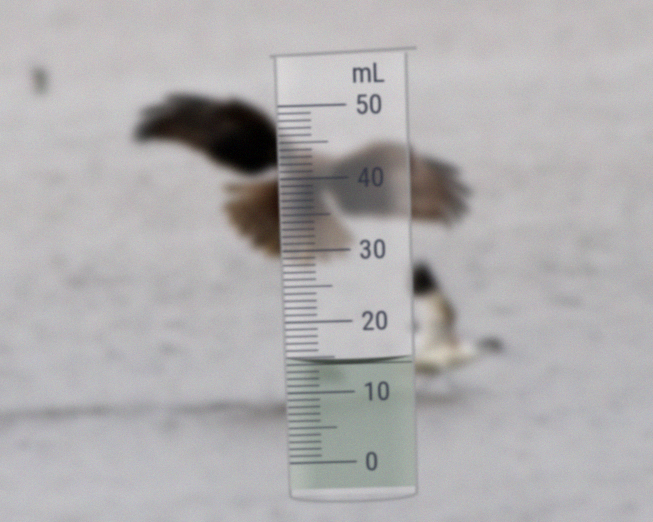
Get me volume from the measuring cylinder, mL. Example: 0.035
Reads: 14
